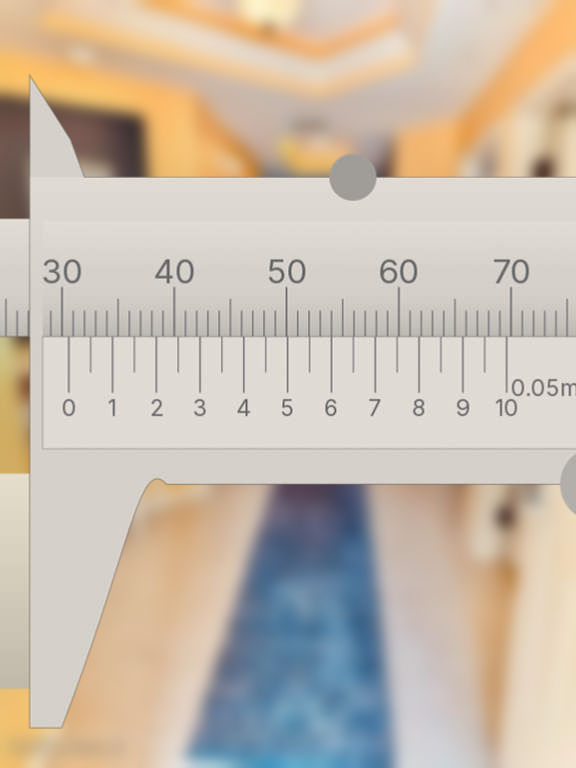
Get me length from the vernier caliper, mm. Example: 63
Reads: 30.6
